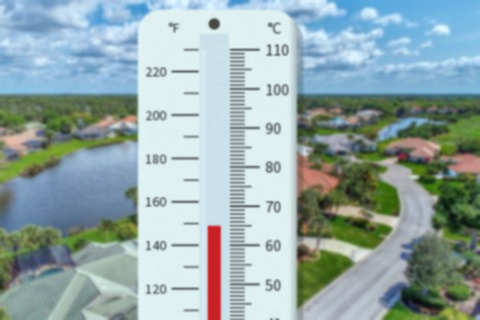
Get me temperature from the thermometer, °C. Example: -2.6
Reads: 65
